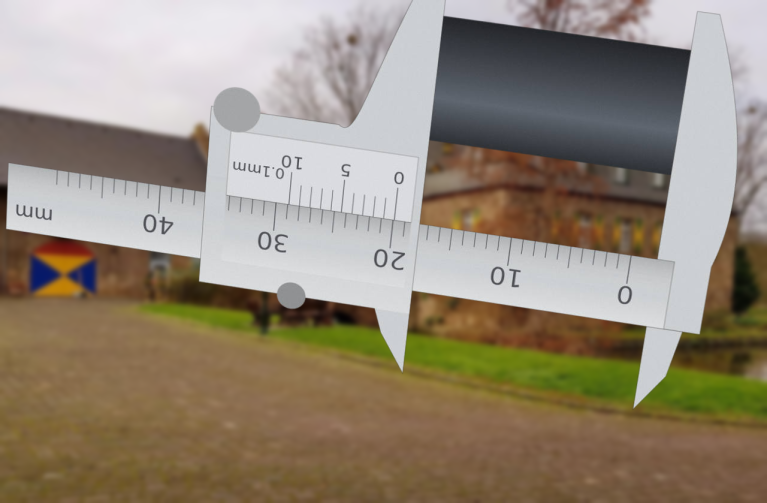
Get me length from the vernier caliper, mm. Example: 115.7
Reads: 19.9
